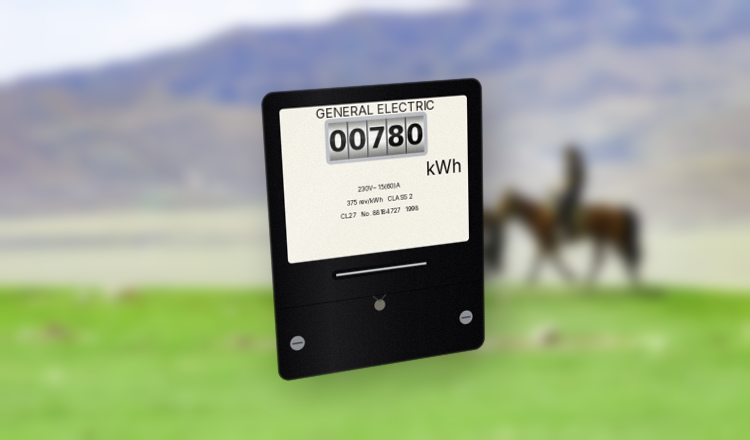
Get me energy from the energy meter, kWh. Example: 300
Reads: 780
